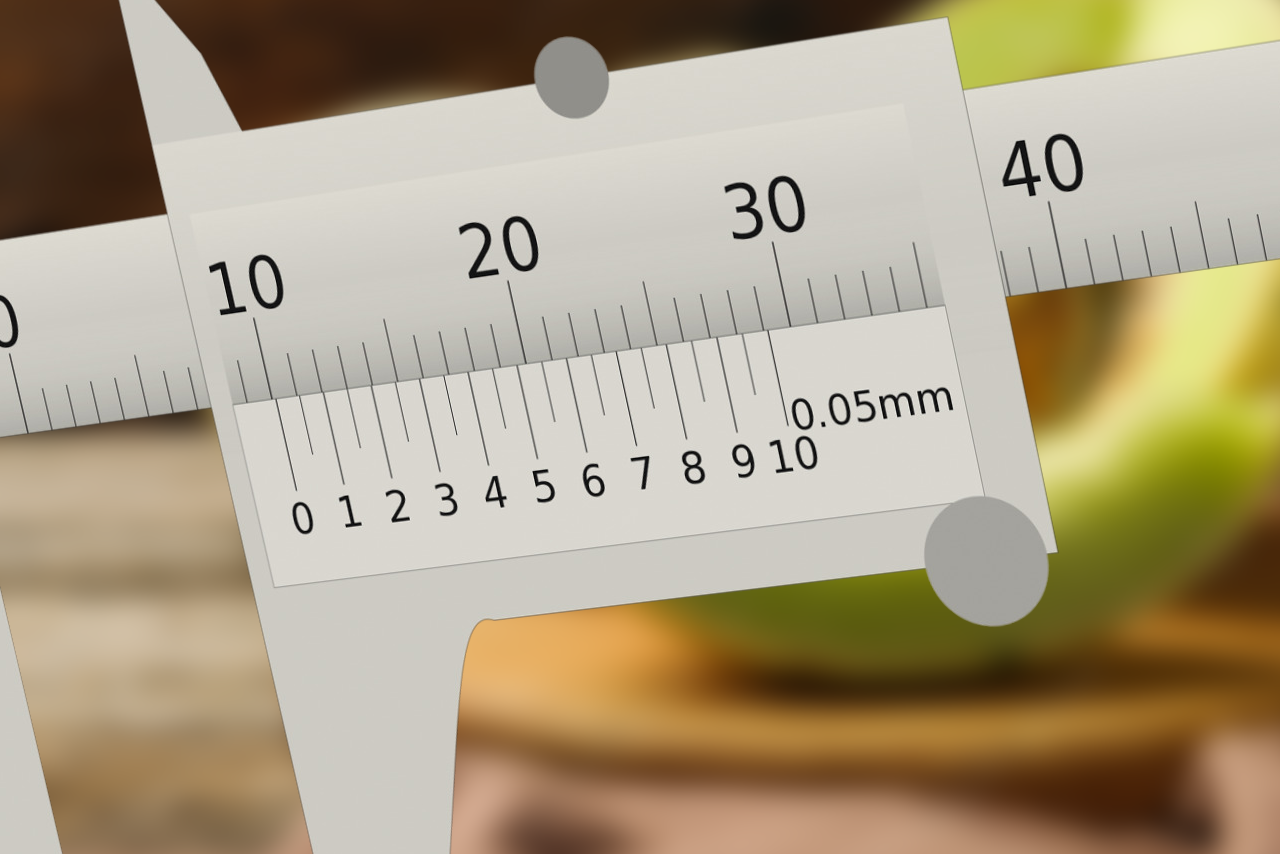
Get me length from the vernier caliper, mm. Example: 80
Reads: 10.15
